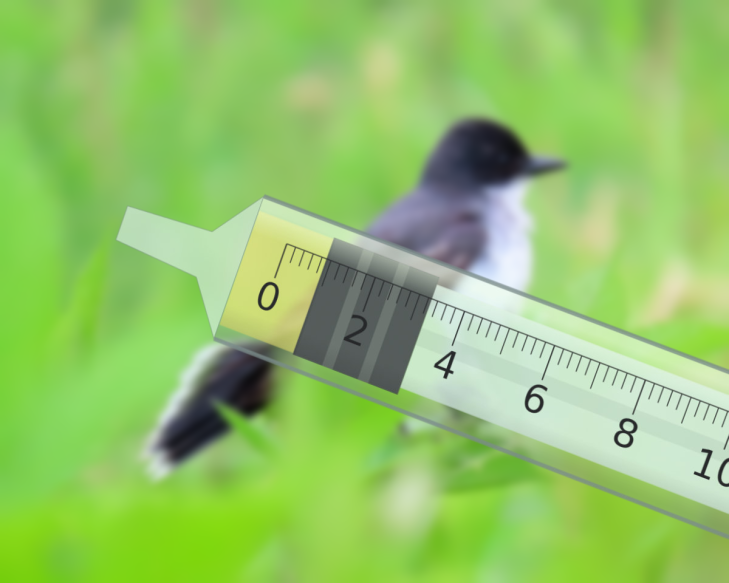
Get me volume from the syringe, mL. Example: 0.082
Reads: 0.9
